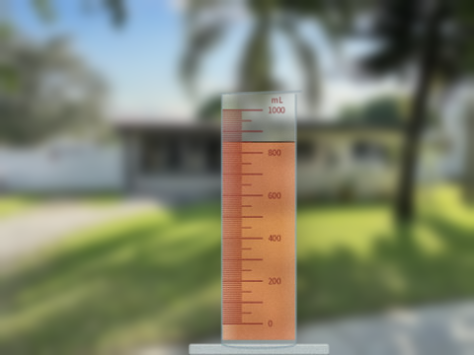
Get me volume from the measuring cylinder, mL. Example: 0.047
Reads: 850
